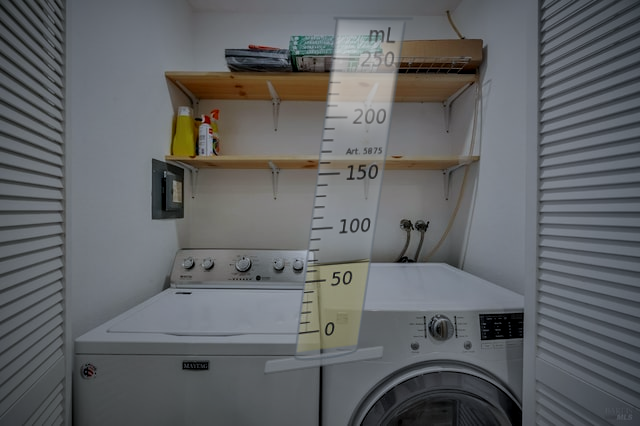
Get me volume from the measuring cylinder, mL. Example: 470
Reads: 65
